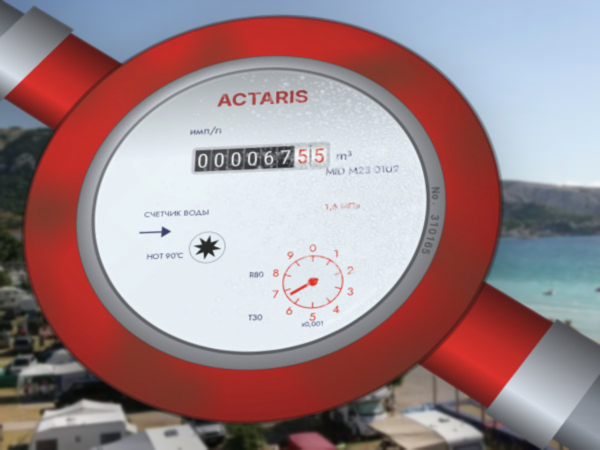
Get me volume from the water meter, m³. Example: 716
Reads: 67.556
